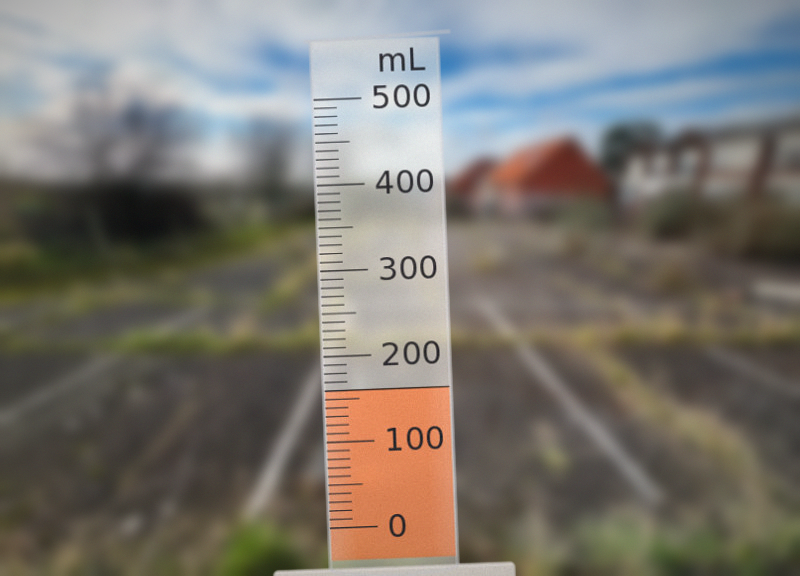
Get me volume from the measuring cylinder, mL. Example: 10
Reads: 160
